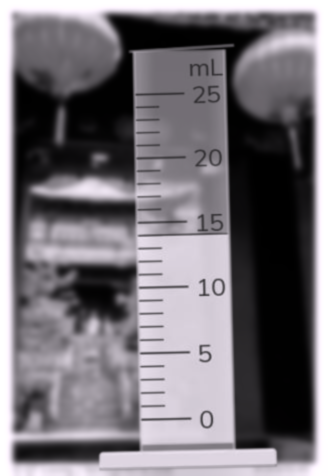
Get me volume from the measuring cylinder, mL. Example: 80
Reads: 14
